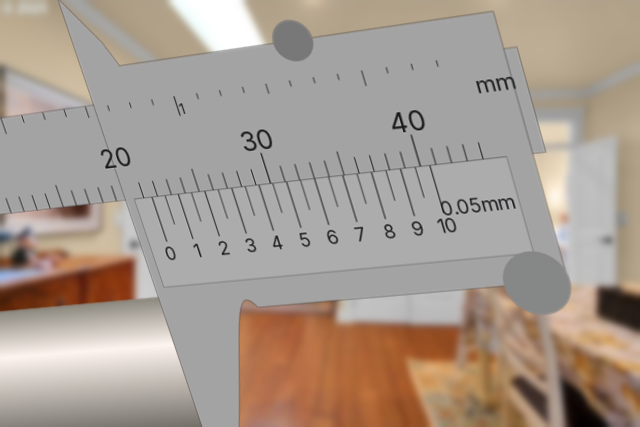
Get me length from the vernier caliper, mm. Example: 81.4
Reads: 21.6
